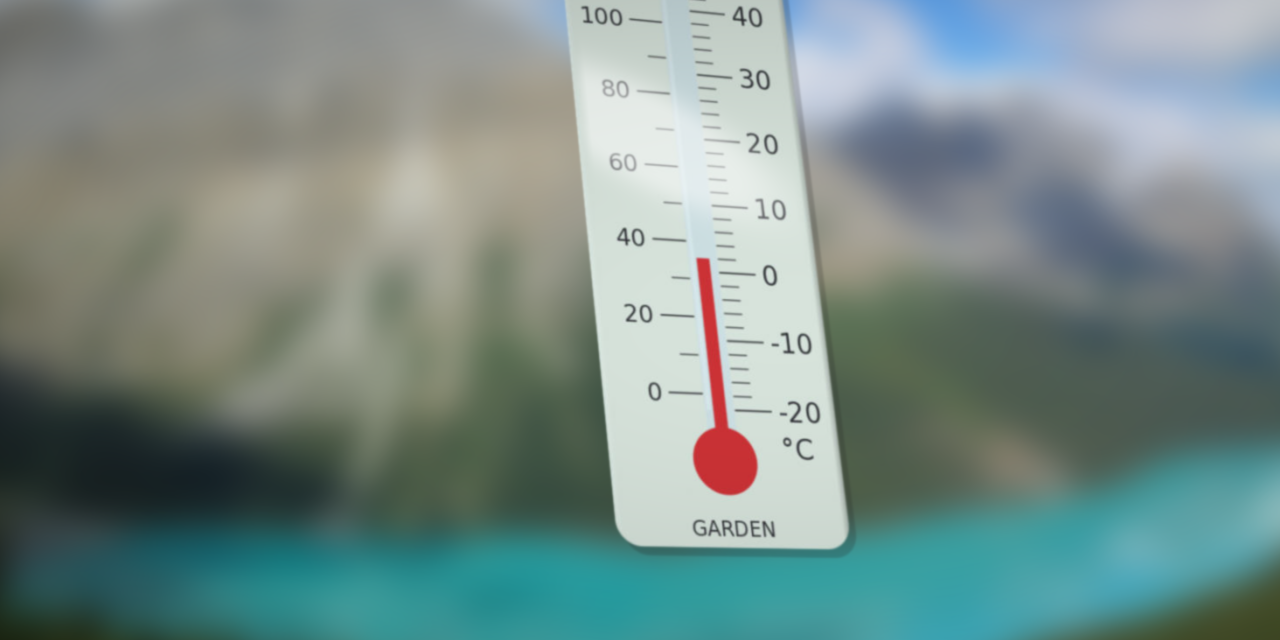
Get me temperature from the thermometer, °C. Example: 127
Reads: 2
